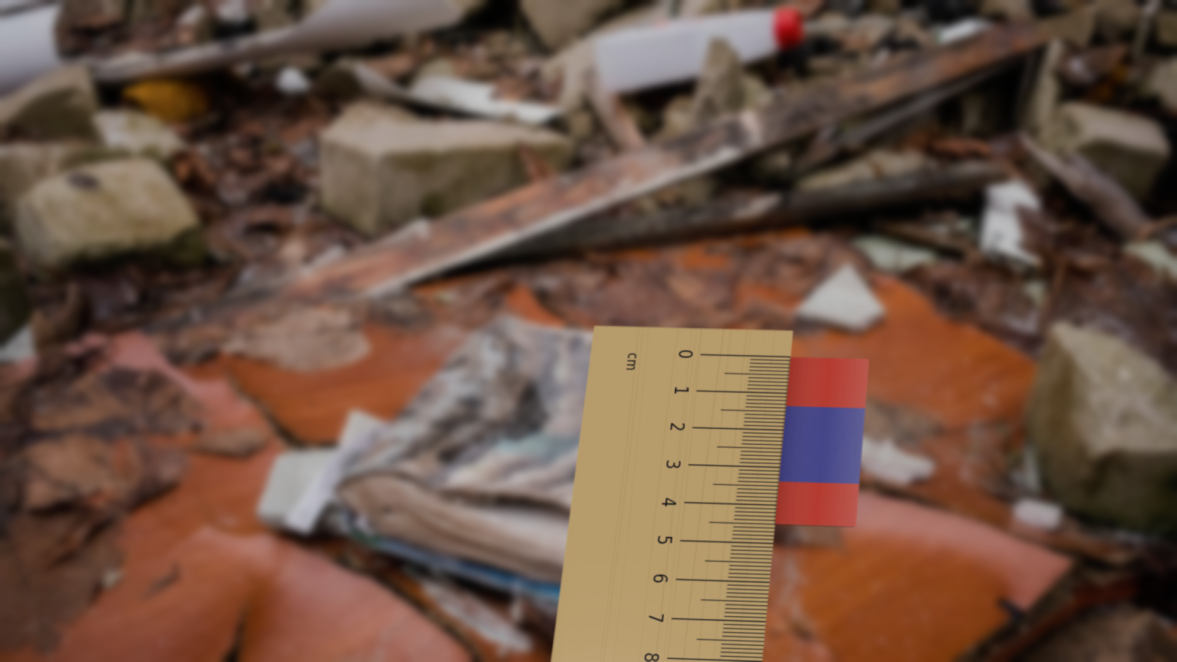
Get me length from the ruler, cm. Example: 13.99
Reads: 4.5
